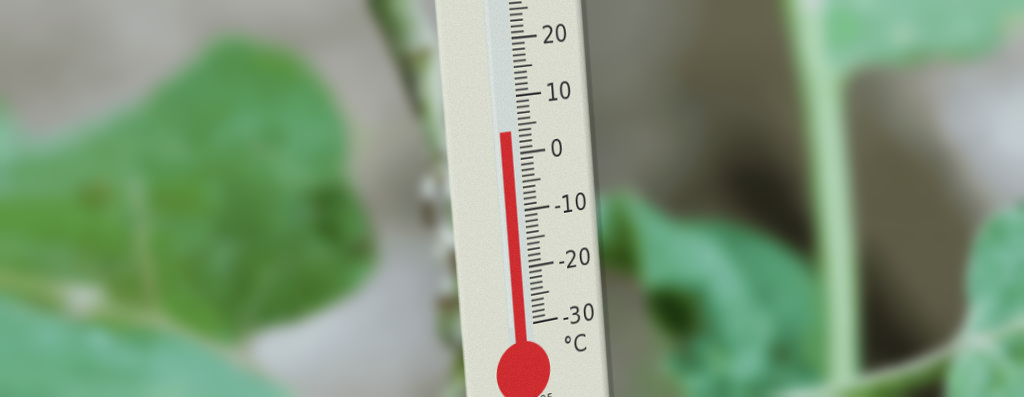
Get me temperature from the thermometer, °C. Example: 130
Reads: 4
